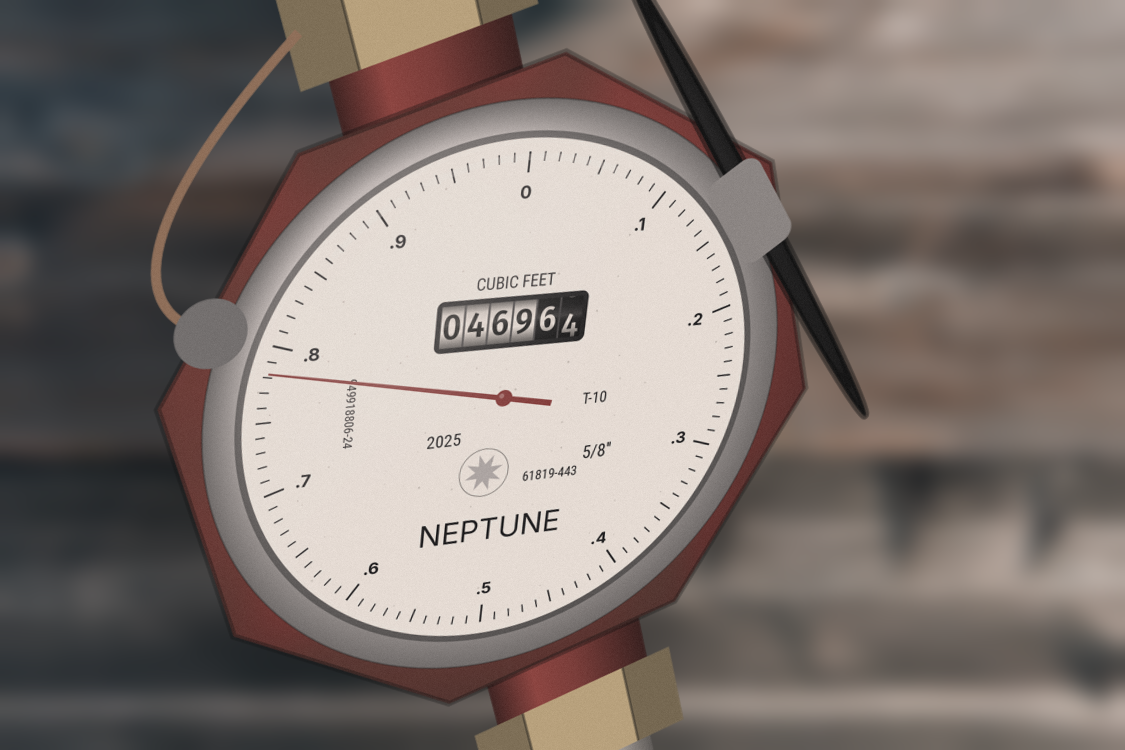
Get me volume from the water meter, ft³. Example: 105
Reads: 46963.78
